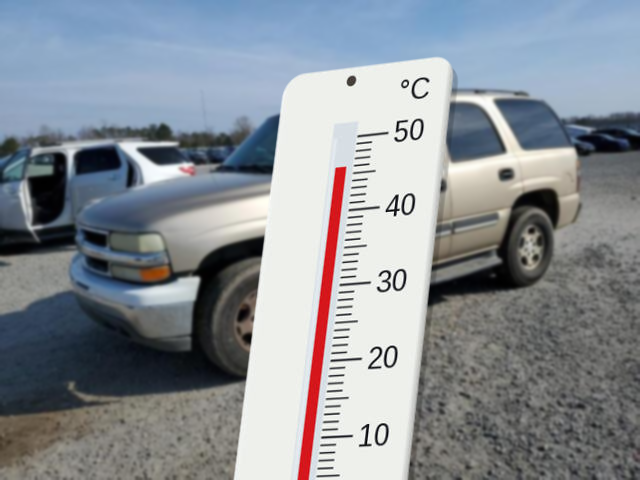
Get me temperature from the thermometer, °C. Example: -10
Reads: 46
